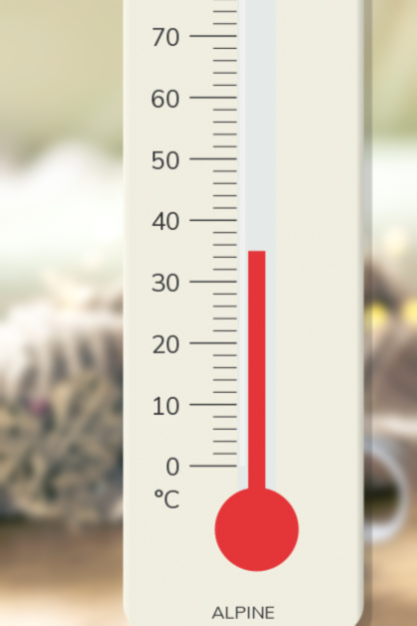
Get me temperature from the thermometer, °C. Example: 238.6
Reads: 35
